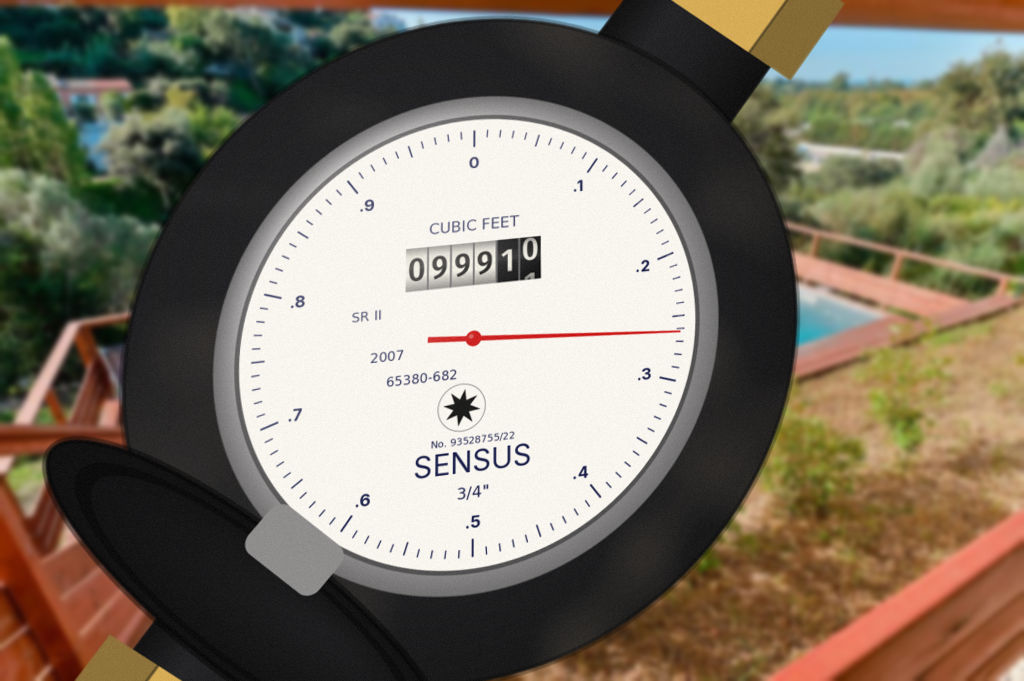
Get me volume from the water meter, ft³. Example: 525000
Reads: 99910.26
